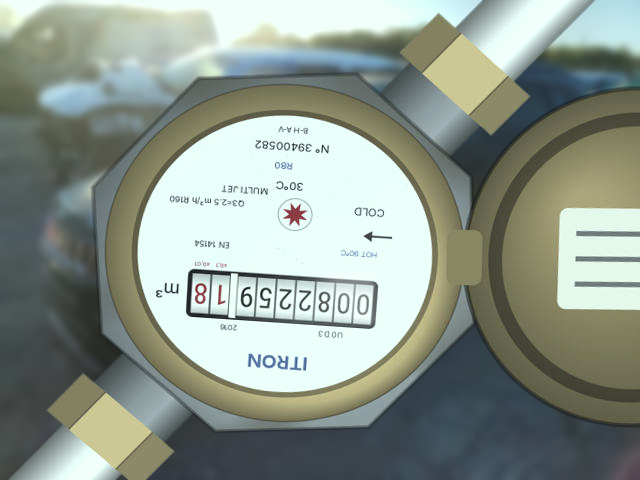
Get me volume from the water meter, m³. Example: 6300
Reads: 82259.18
